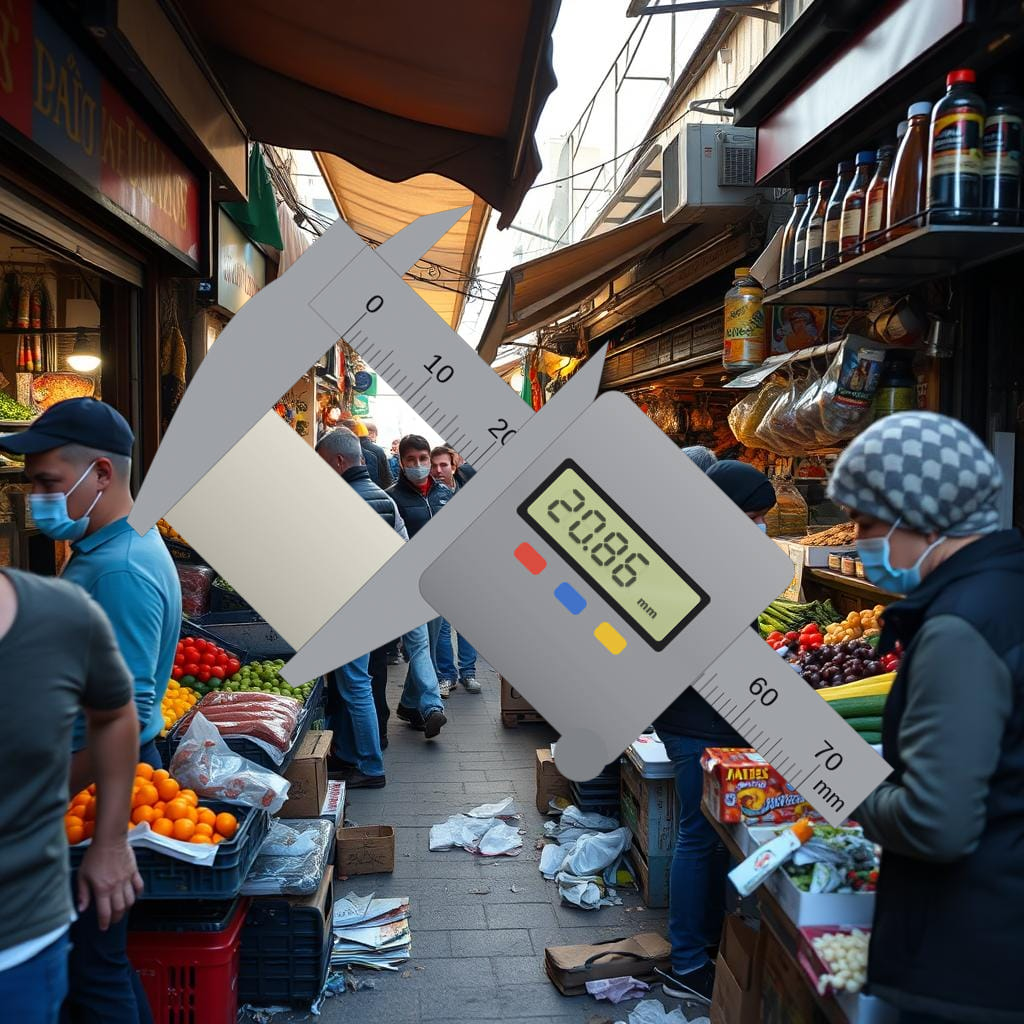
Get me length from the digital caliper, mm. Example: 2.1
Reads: 20.86
